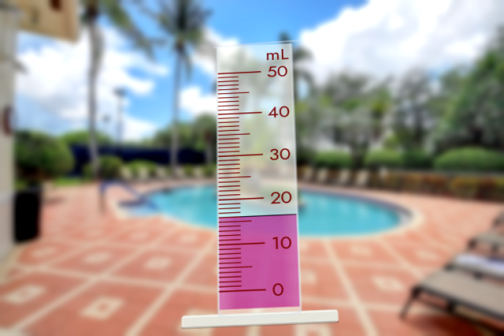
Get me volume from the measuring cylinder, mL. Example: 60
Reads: 16
